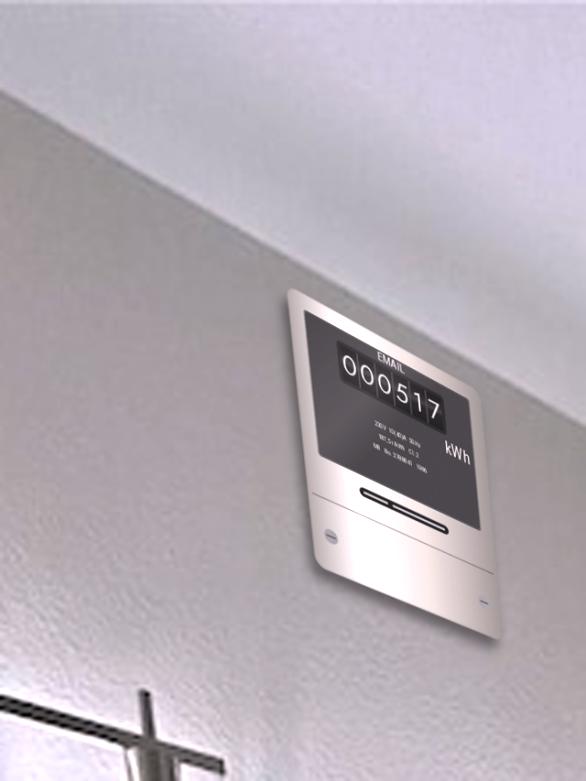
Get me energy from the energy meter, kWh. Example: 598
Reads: 517
